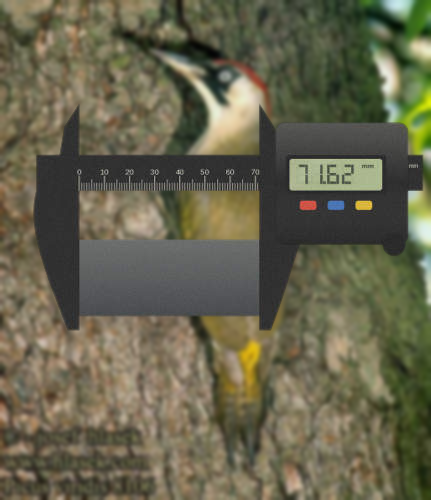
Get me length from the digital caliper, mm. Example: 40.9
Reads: 71.62
